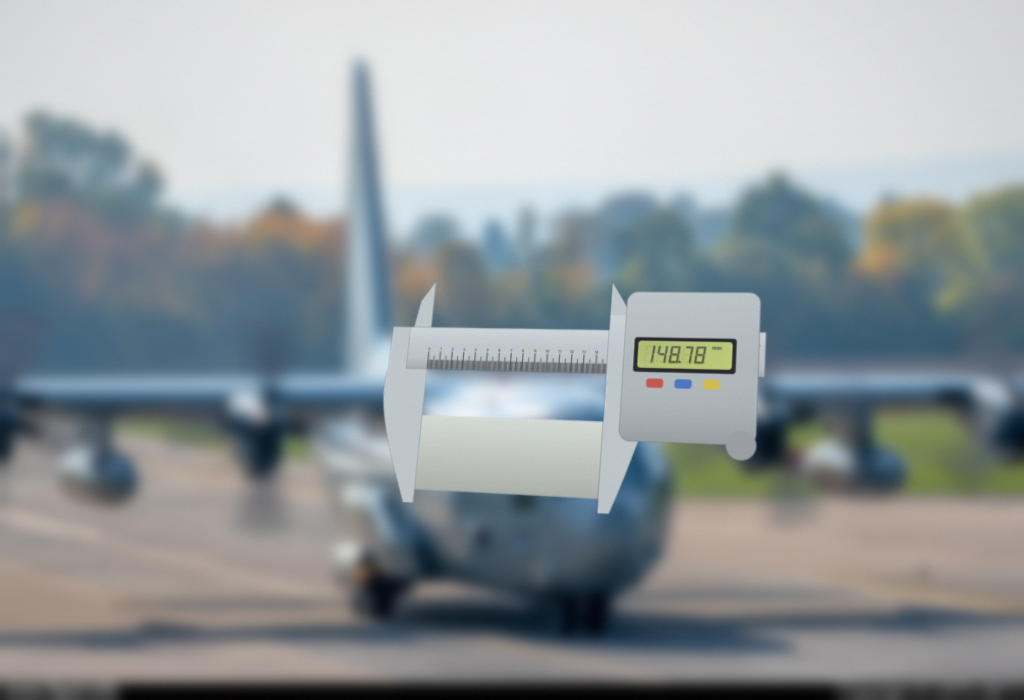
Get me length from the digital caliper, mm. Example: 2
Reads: 148.78
